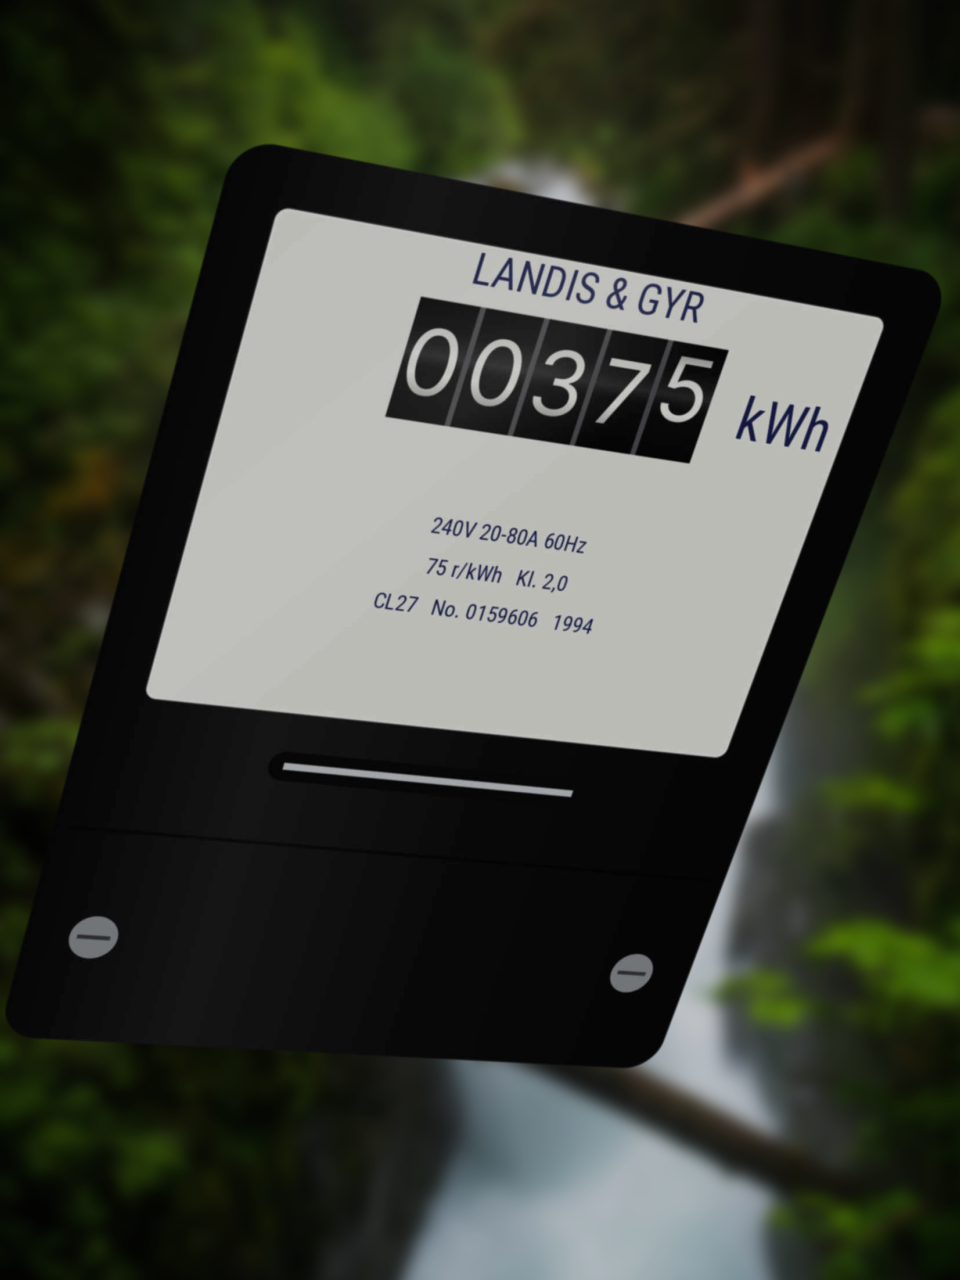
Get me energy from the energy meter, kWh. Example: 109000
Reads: 375
